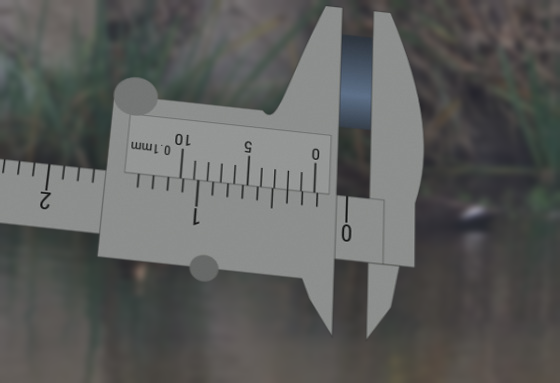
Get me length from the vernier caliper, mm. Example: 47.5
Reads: 2.2
